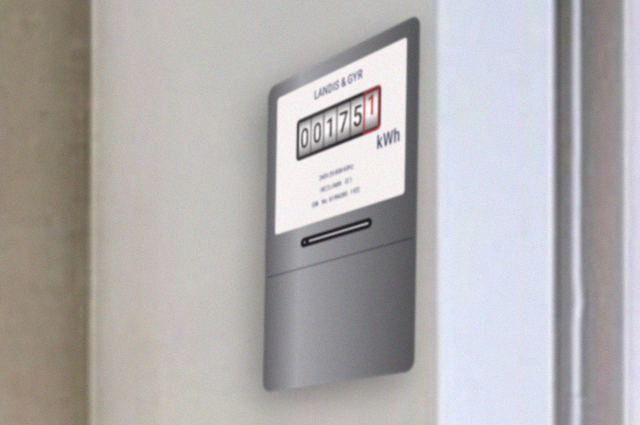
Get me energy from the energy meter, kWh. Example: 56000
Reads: 175.1
